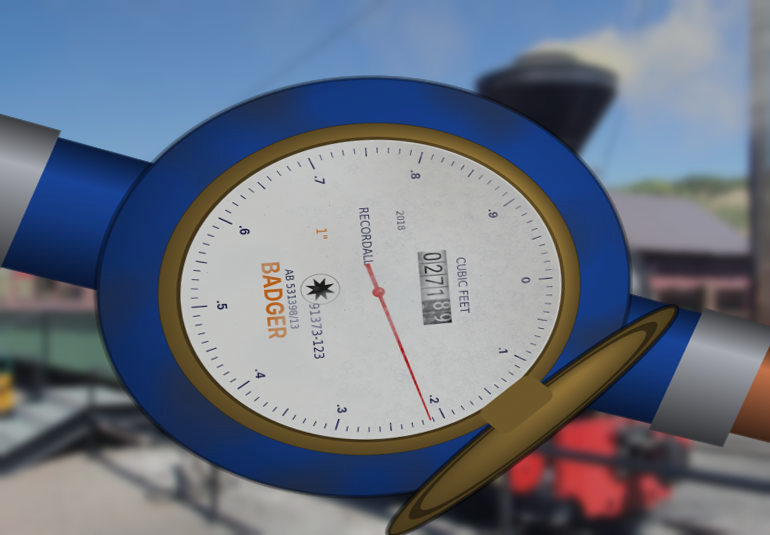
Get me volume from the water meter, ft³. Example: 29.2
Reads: 27189.21
